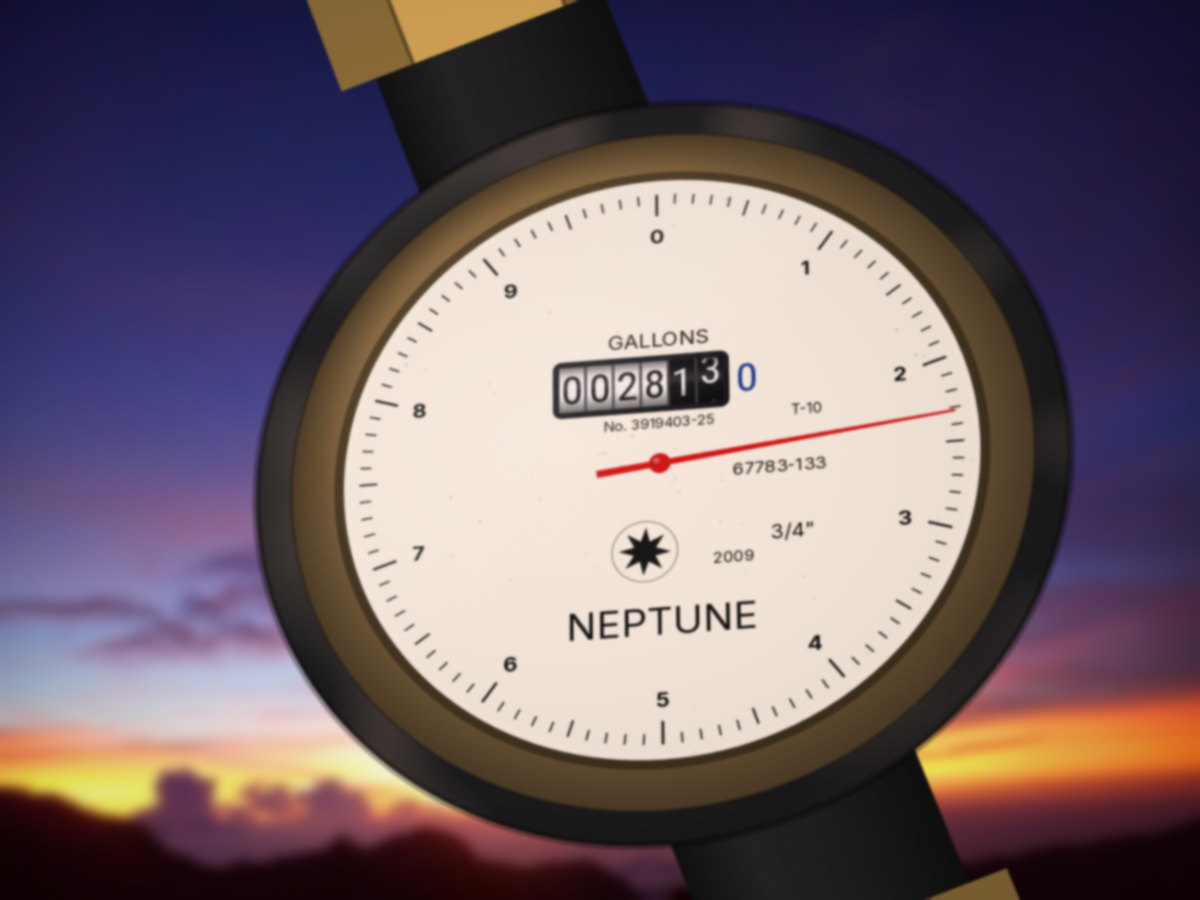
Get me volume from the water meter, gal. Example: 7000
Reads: 28132.3
